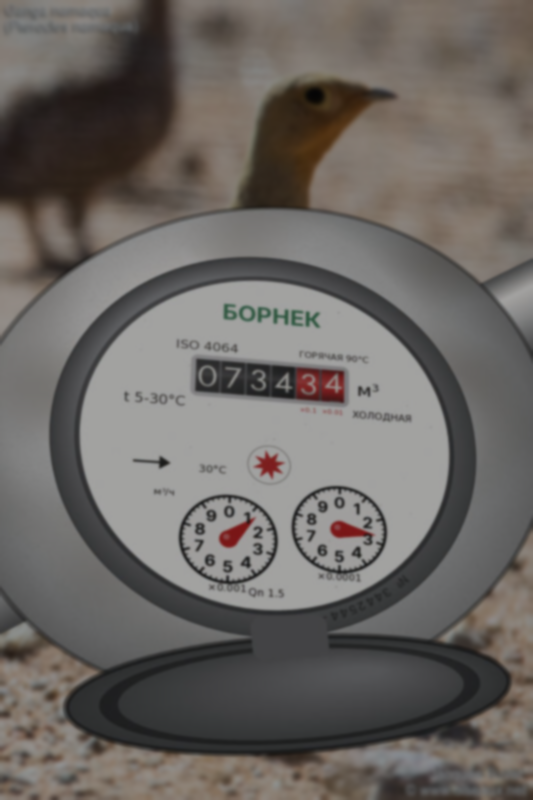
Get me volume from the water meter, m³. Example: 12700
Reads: 734.3412
